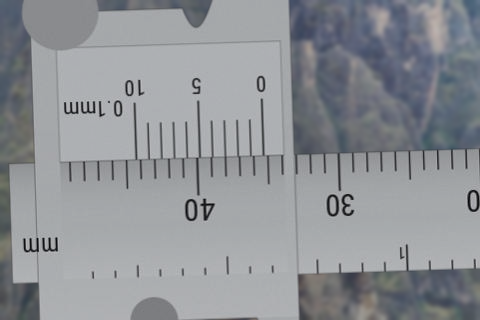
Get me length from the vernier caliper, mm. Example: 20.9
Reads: 35.3
